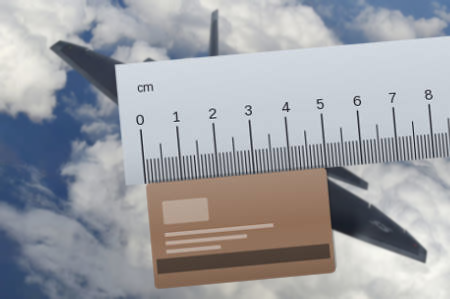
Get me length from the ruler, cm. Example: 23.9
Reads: 5
